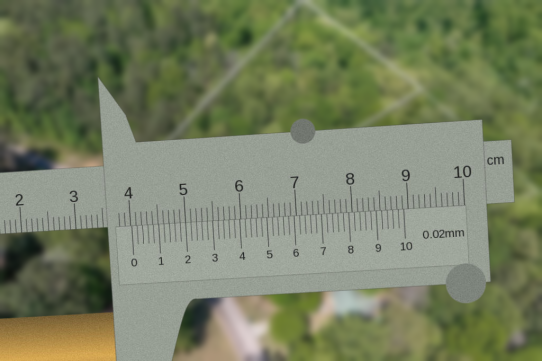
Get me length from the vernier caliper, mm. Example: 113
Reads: 40.2
